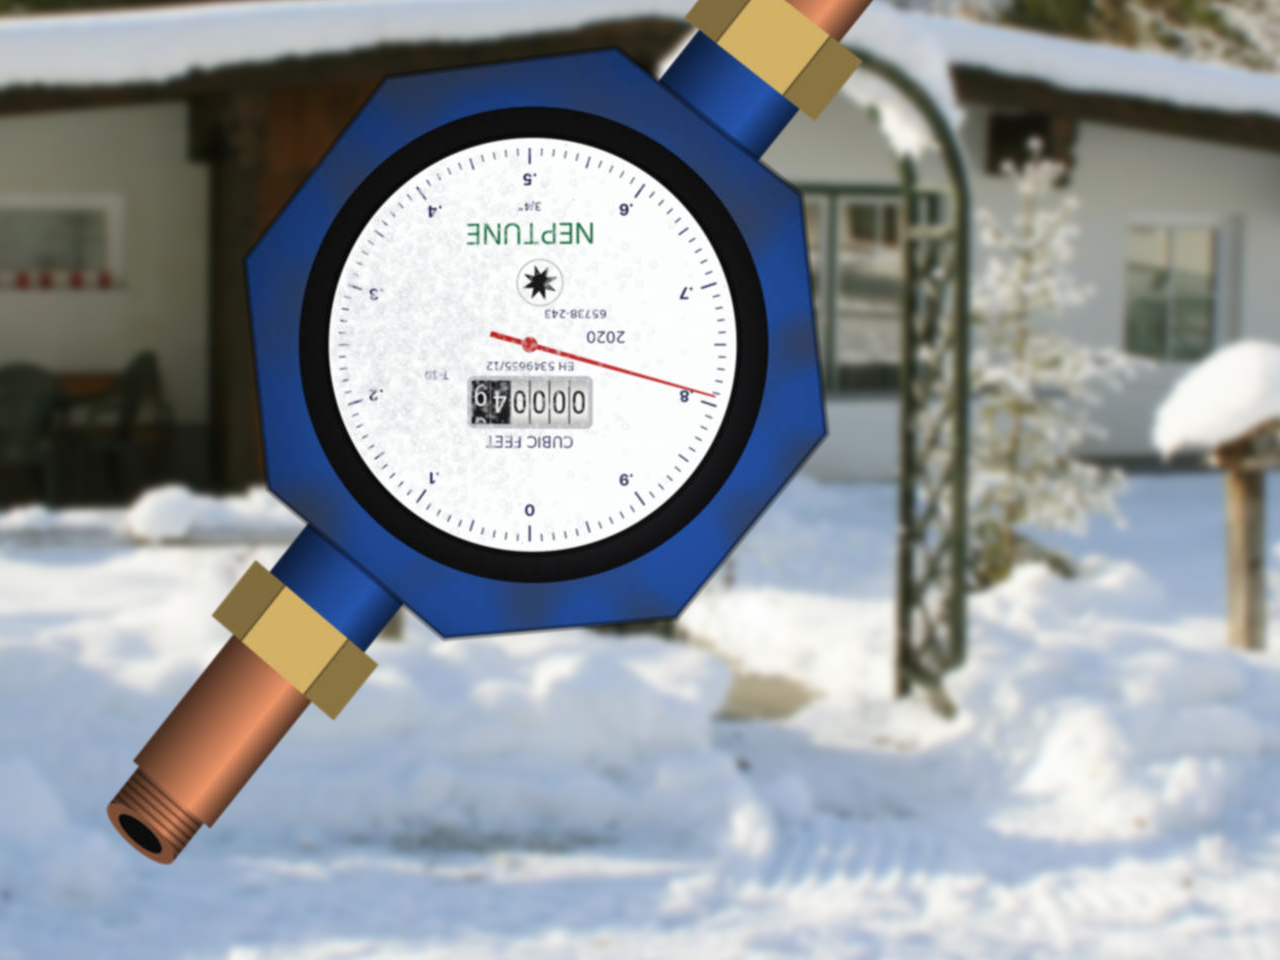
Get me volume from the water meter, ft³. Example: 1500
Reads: 48.79
